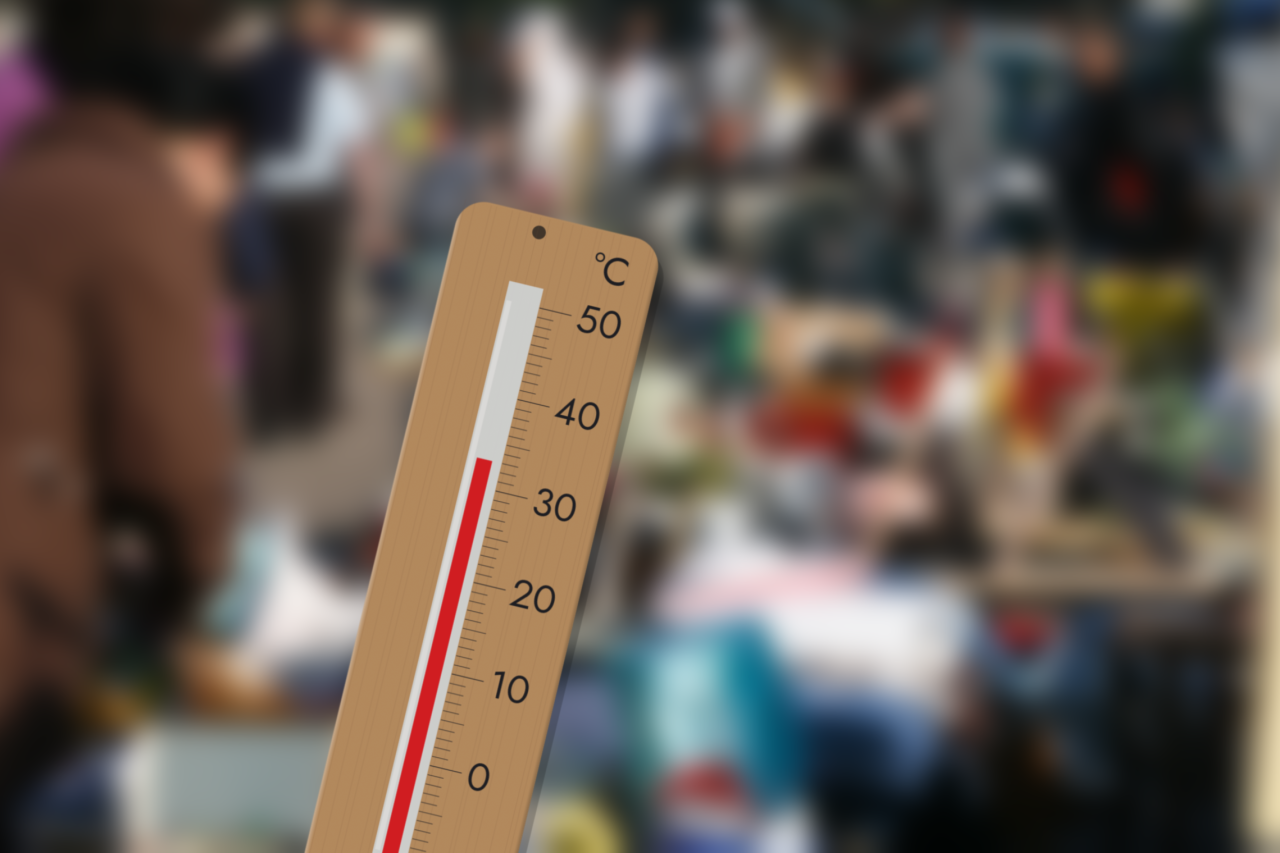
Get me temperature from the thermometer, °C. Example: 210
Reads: 33
